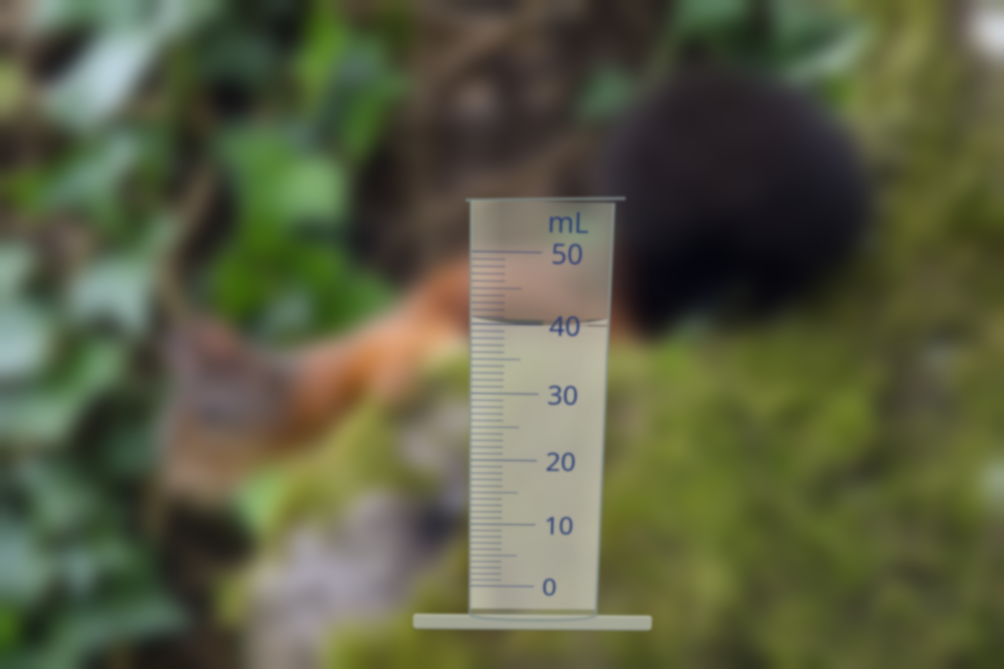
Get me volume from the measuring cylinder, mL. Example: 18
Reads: 40
